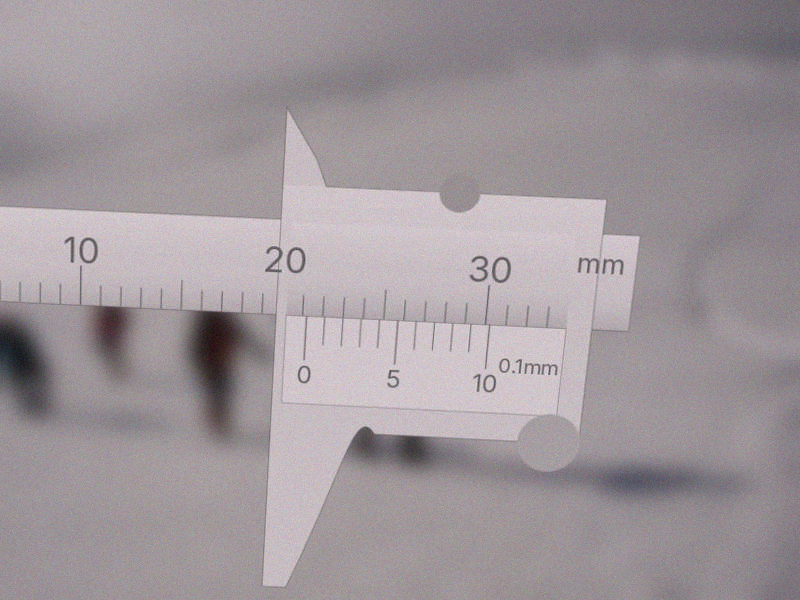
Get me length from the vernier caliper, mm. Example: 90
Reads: 21.2
